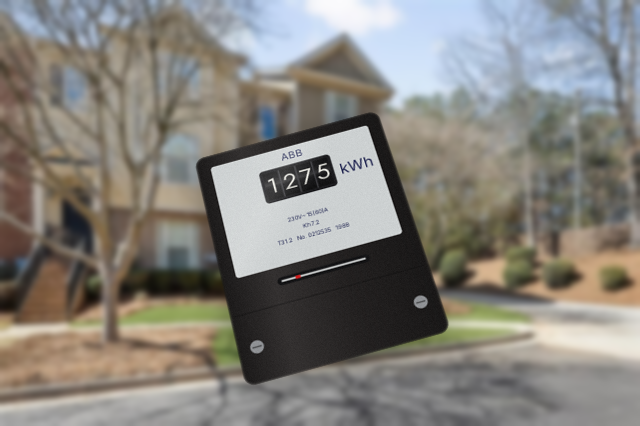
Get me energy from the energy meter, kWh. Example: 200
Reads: 1275
